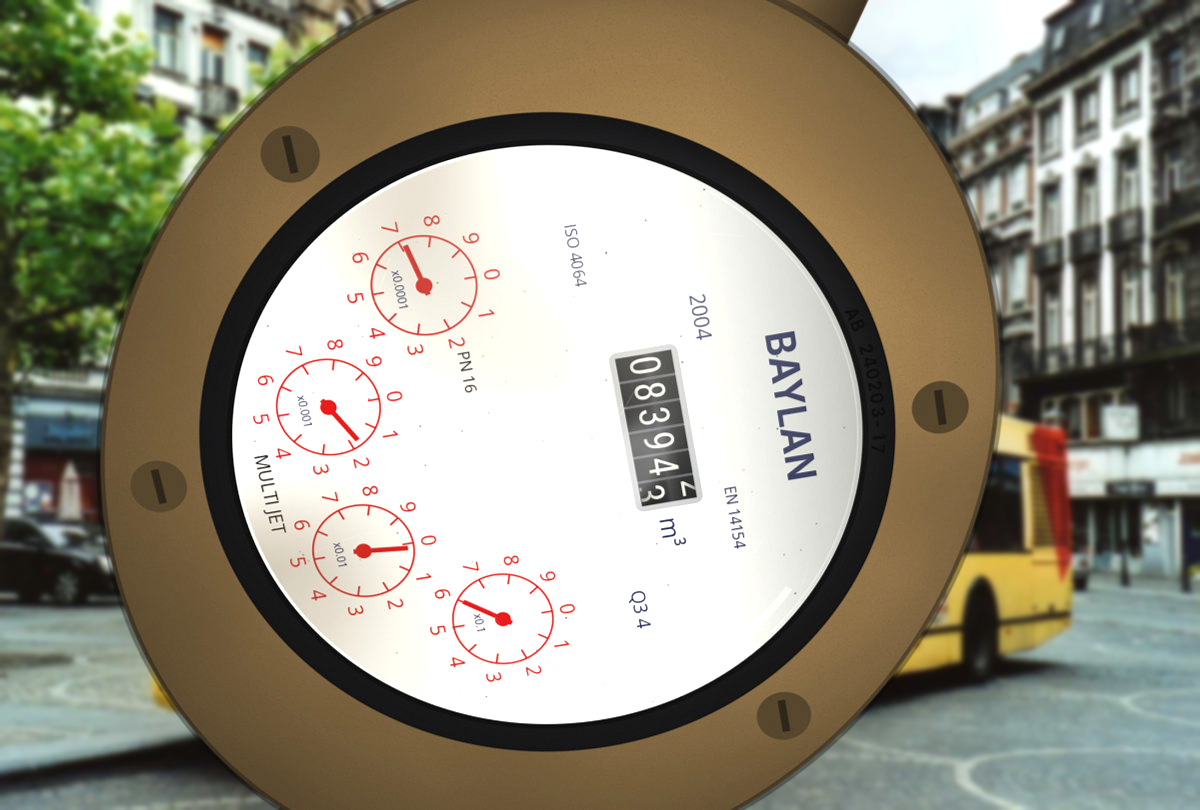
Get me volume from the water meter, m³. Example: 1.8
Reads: 83942.6017
